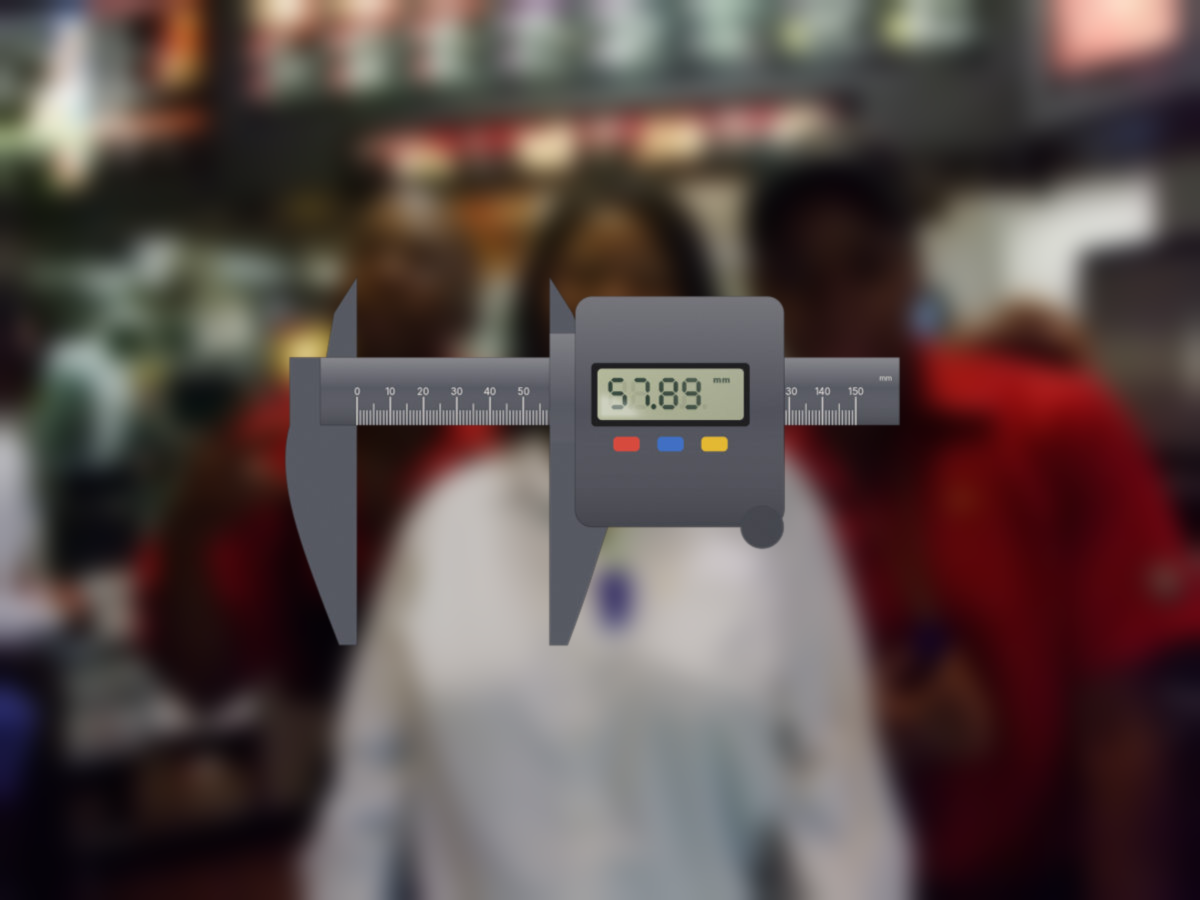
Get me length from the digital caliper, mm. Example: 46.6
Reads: 57.89
